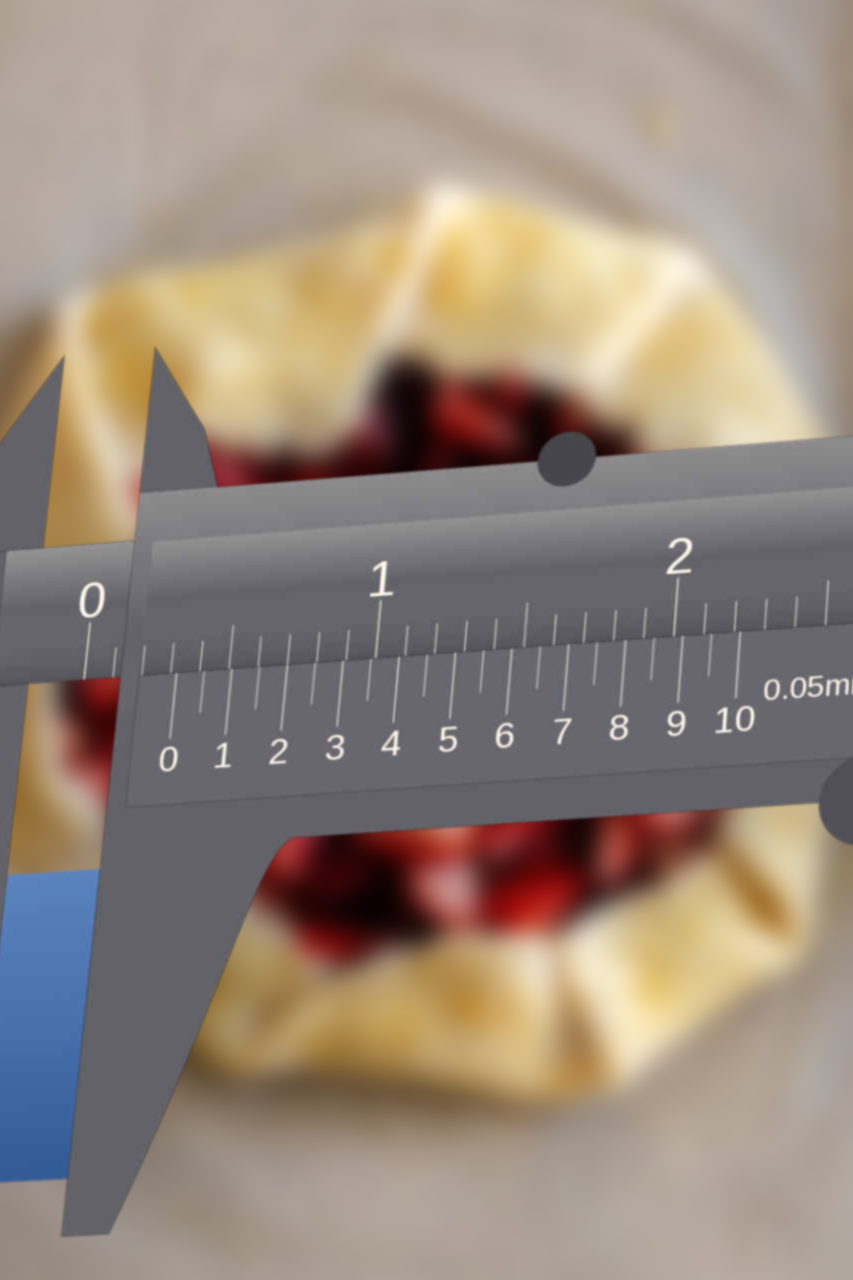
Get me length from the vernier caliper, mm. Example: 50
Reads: 3.2
